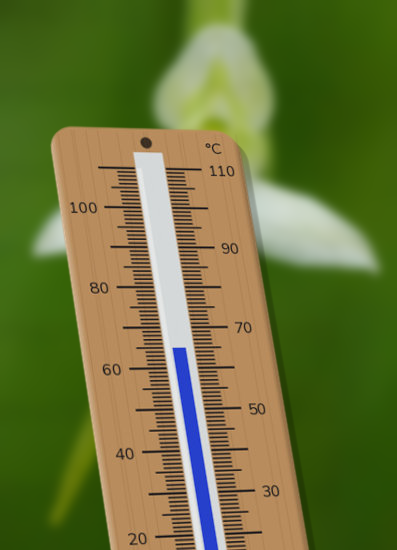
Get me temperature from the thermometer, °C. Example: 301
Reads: 65
